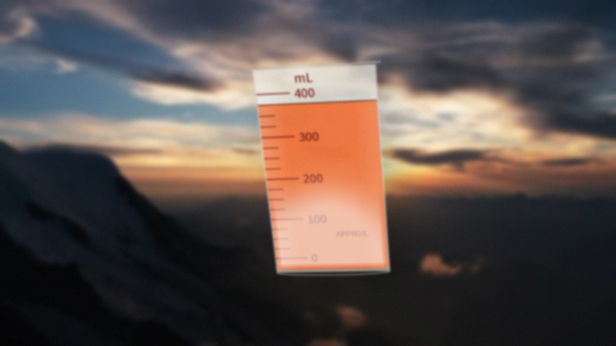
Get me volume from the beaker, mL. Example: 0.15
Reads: 375
